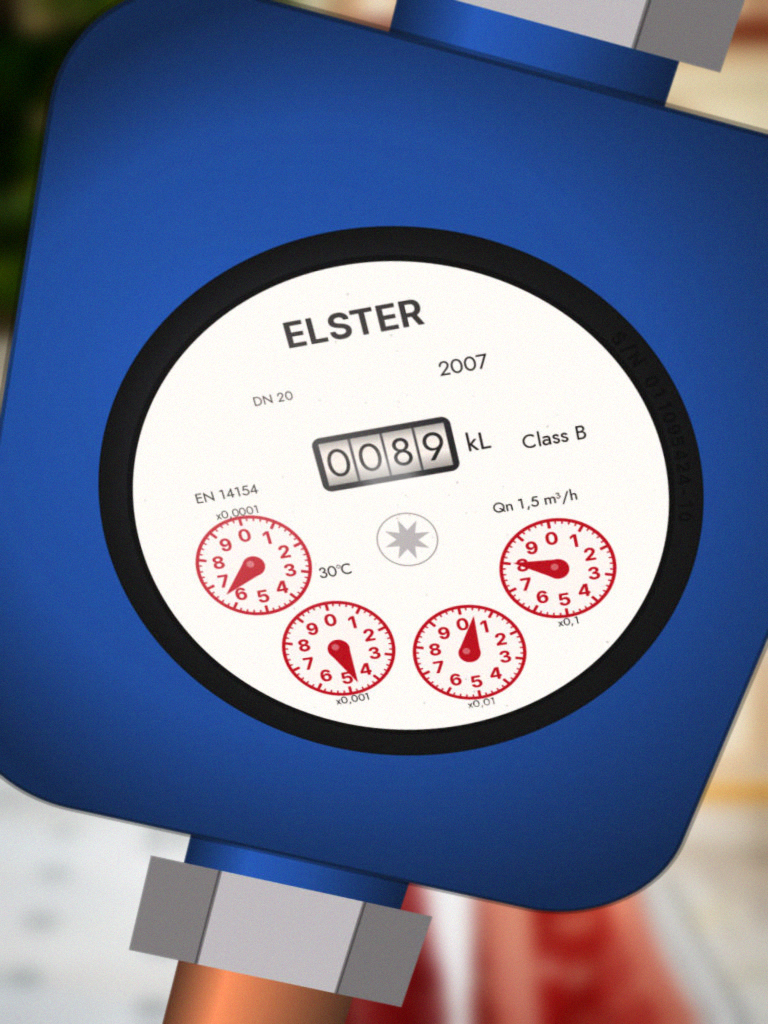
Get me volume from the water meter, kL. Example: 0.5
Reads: 89.8046
